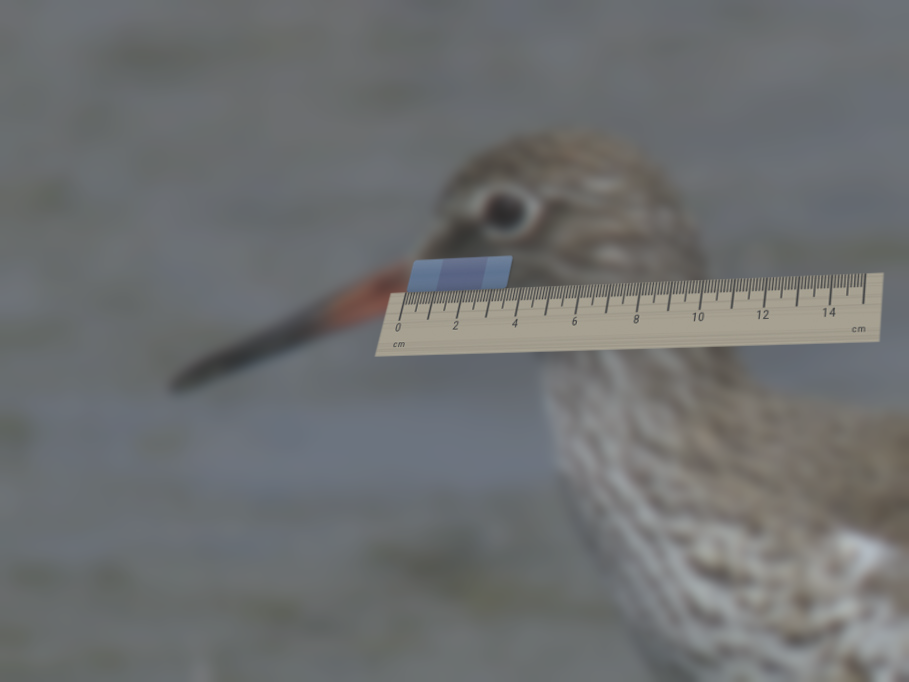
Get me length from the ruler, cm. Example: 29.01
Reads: 3.5
